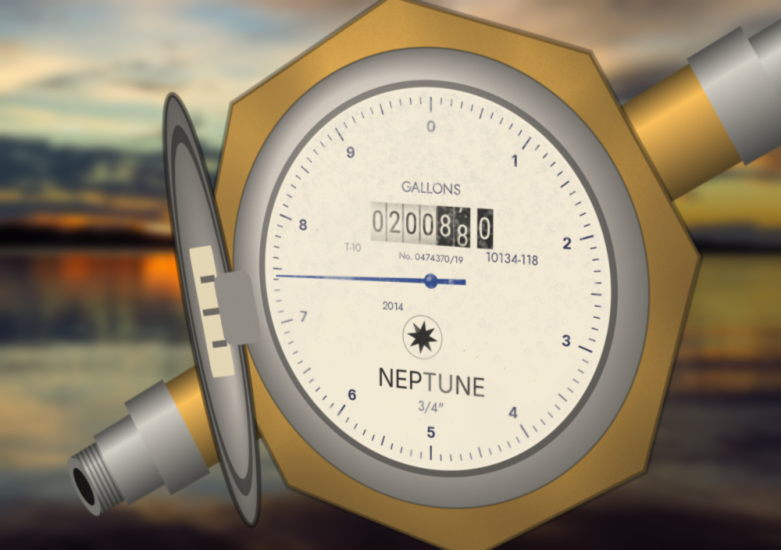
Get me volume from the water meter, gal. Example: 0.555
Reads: 200877.4
